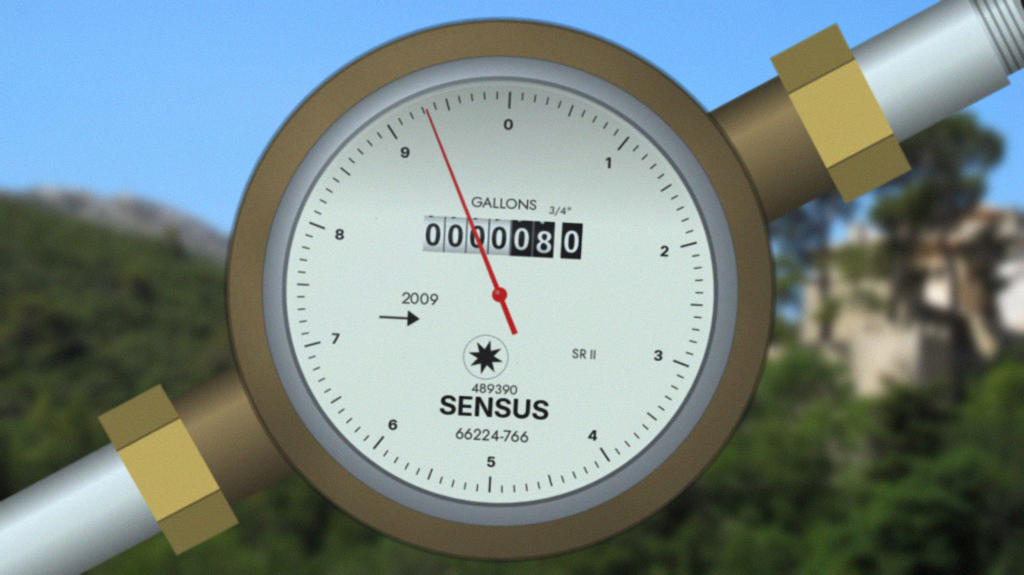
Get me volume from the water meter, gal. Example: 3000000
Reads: 79.3
